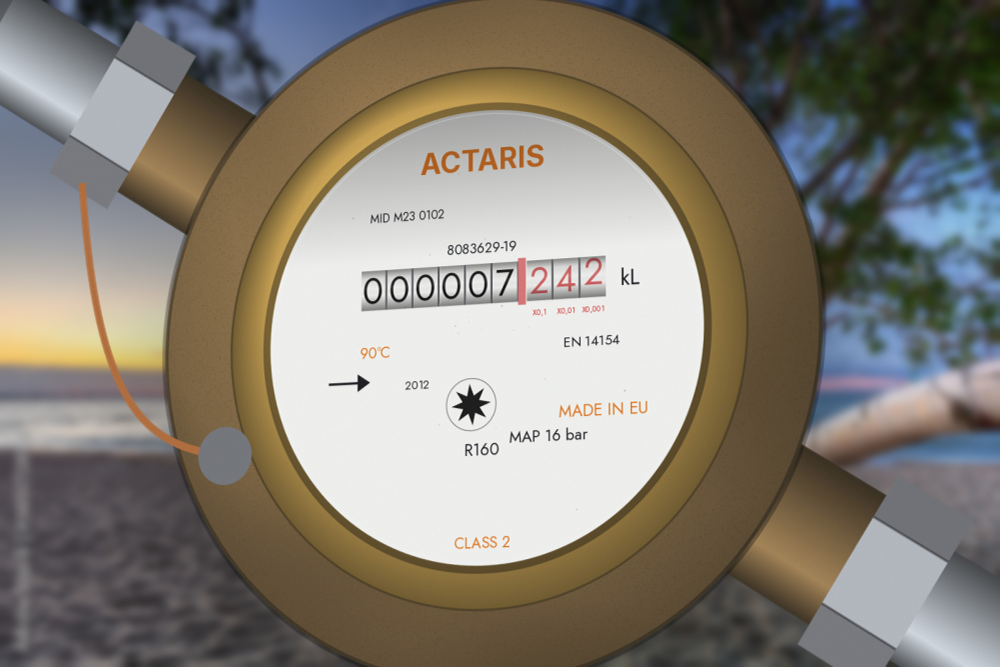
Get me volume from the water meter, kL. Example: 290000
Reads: 7.242
